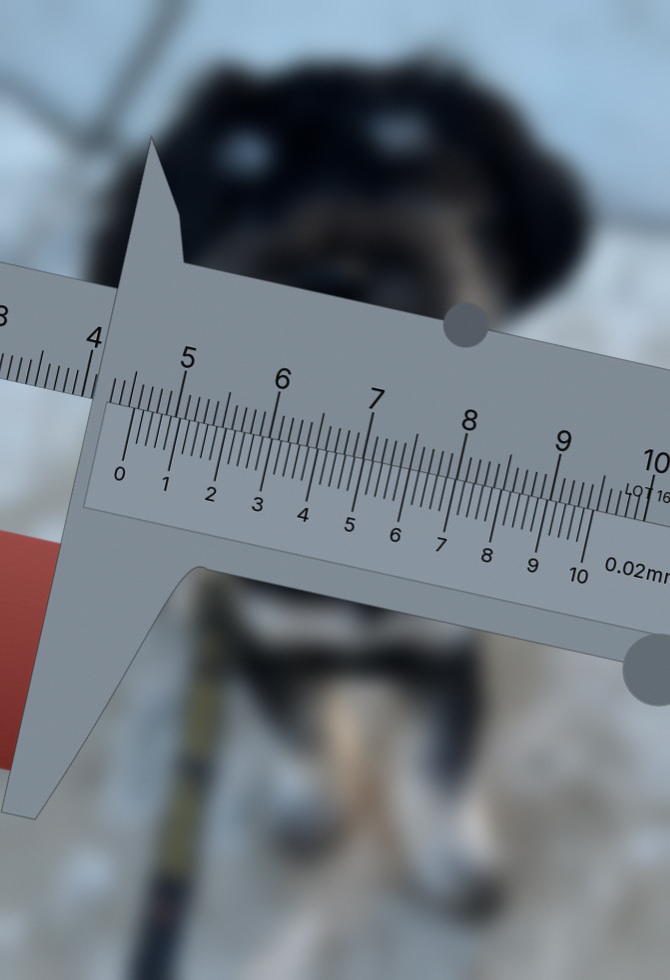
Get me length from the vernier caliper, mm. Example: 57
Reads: 45.6
